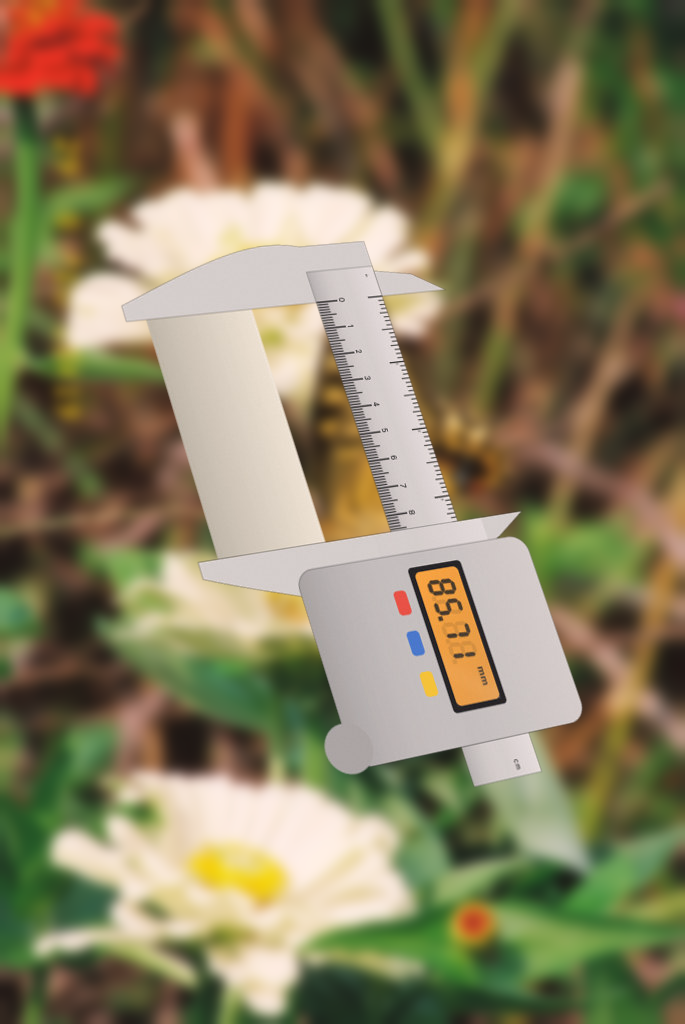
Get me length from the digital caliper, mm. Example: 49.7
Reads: 85.71
